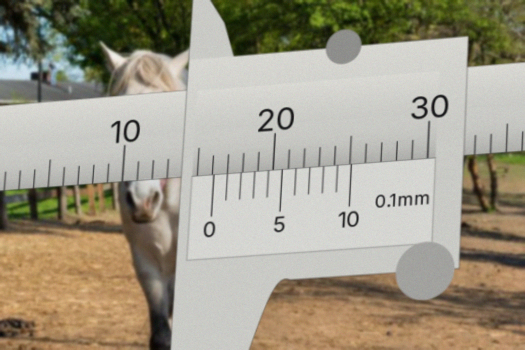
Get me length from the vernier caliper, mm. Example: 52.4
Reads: 16.1
